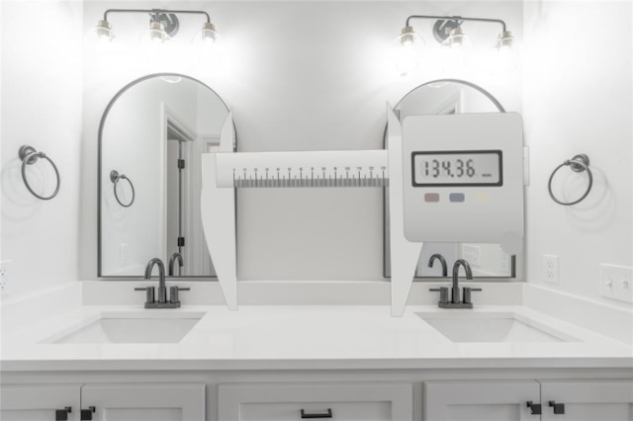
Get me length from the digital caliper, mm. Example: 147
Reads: 134.36
